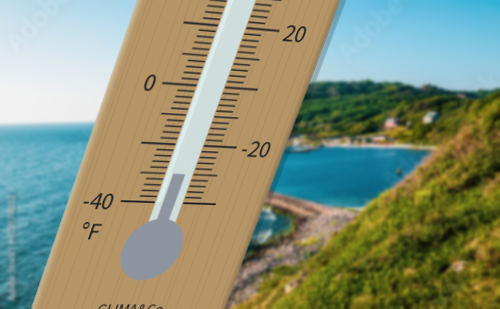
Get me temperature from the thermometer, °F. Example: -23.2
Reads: -30
